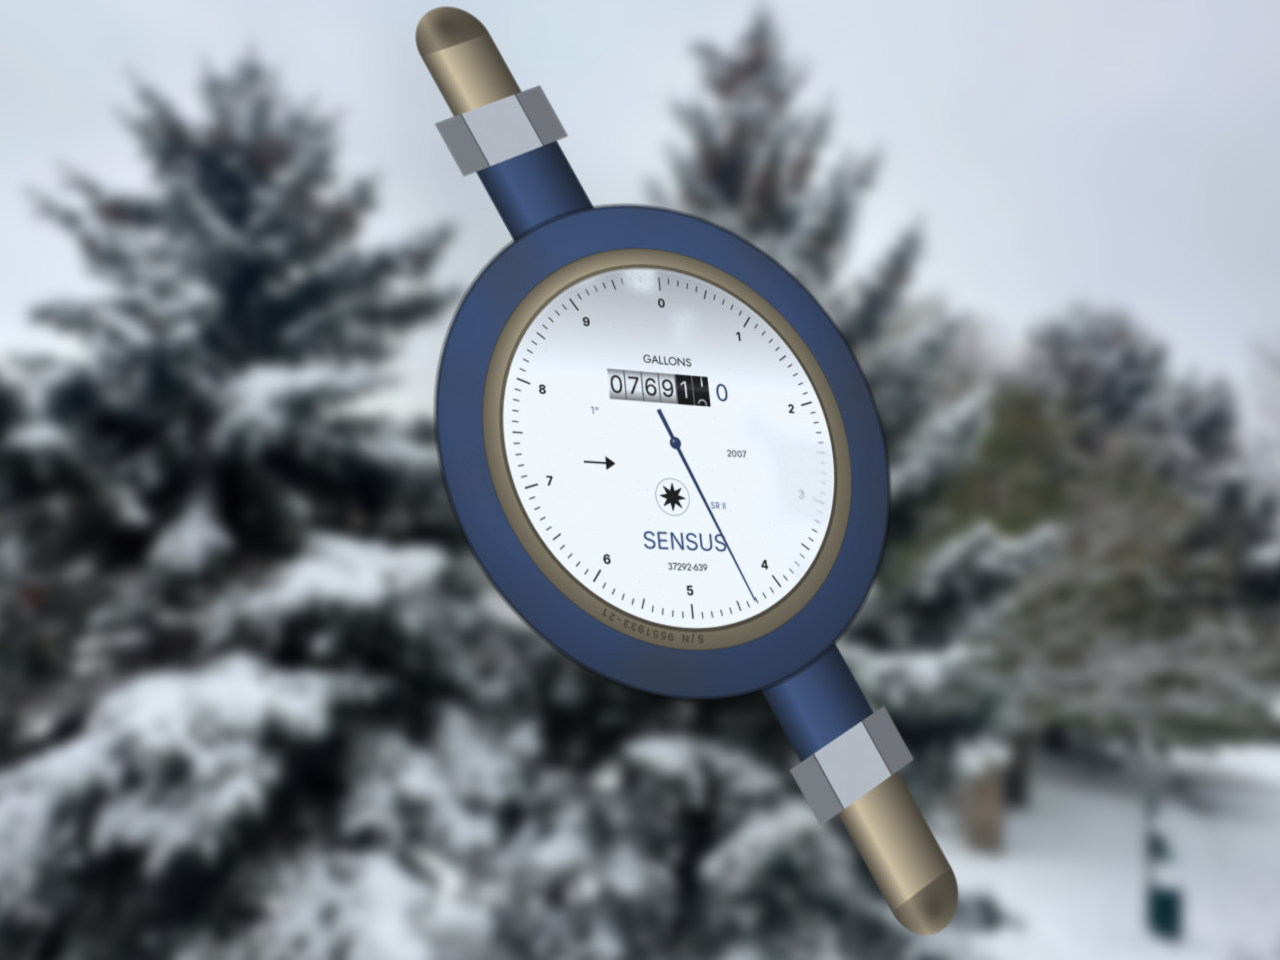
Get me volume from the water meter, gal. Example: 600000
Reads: 769114.3
